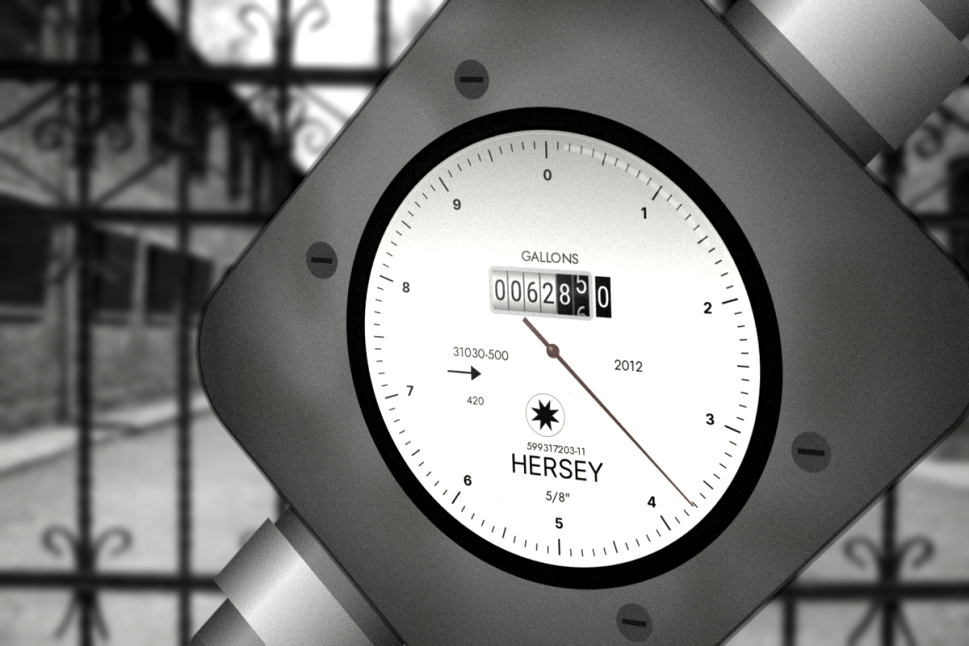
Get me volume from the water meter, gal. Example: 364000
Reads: 62853.7
